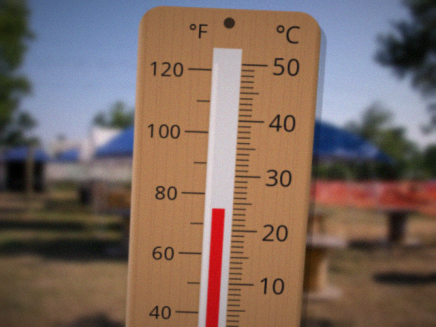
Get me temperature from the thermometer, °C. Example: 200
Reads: 24
